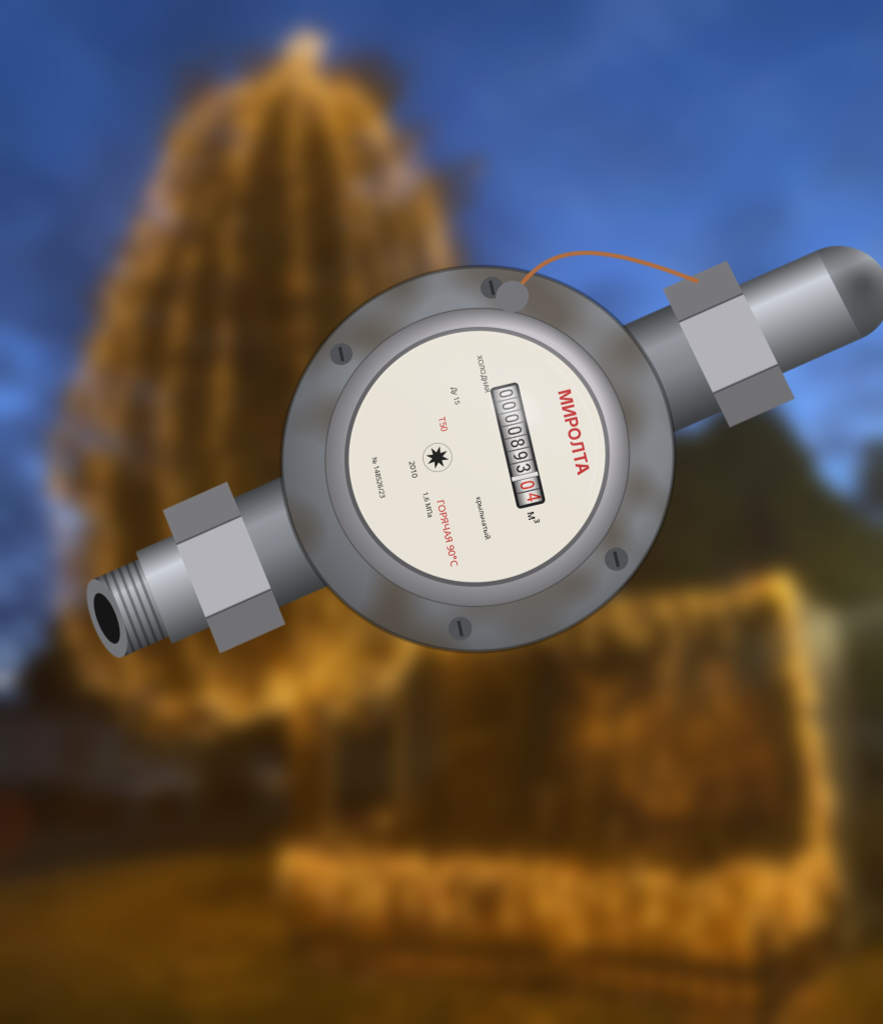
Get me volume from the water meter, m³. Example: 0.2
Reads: 893.04
